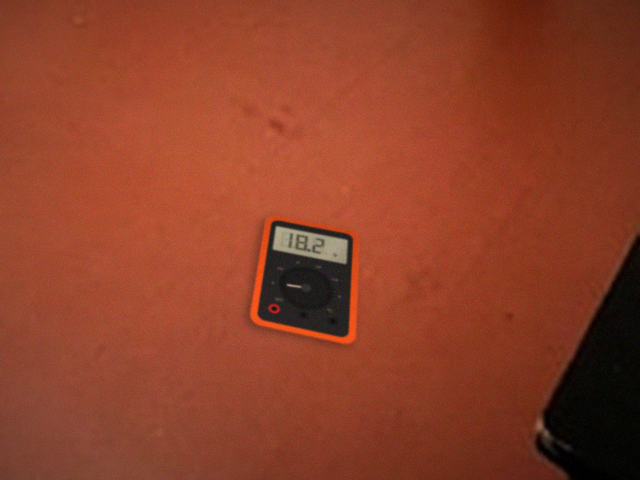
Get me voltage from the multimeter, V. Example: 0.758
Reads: 18.2
